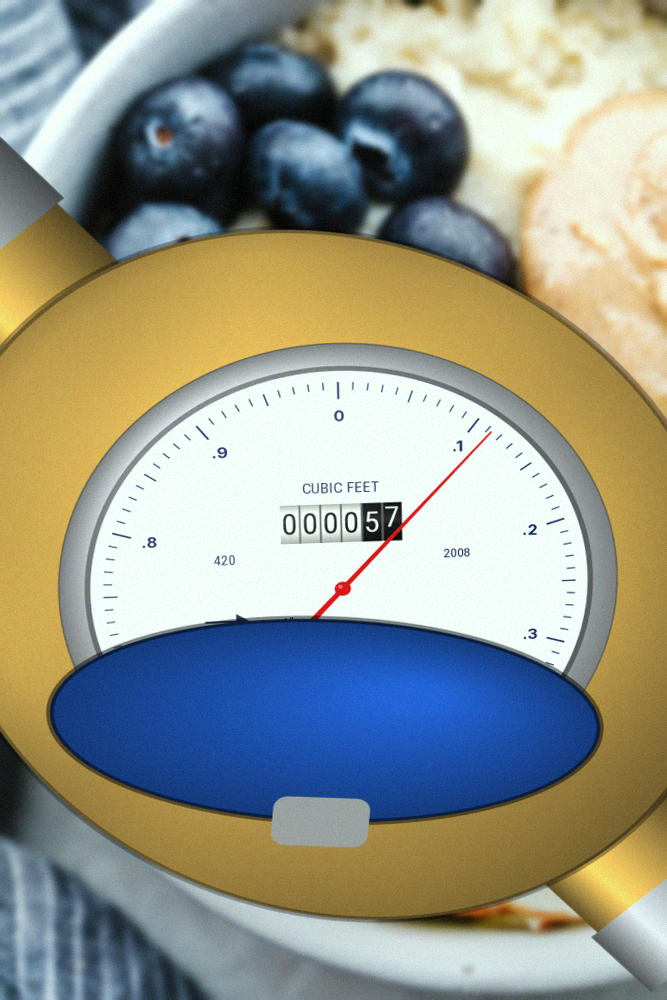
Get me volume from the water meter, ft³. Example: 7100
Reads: 57.11
